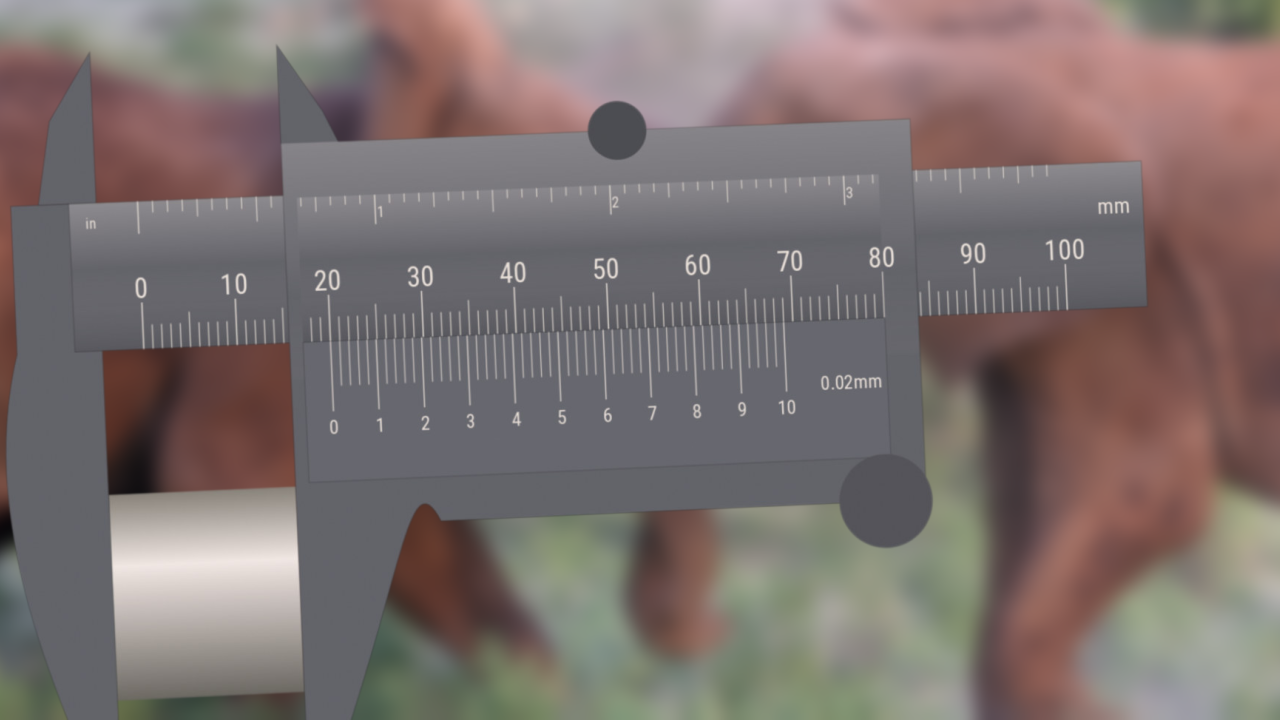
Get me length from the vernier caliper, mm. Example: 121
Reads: 20.0
